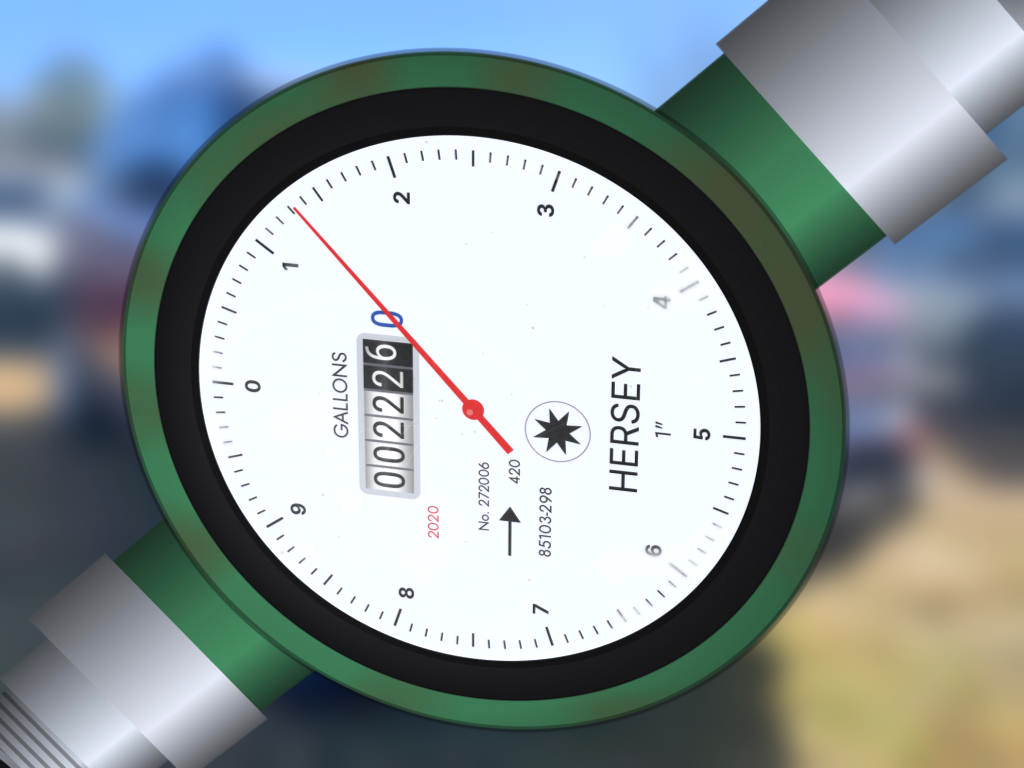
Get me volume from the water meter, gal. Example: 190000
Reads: 22261.3
